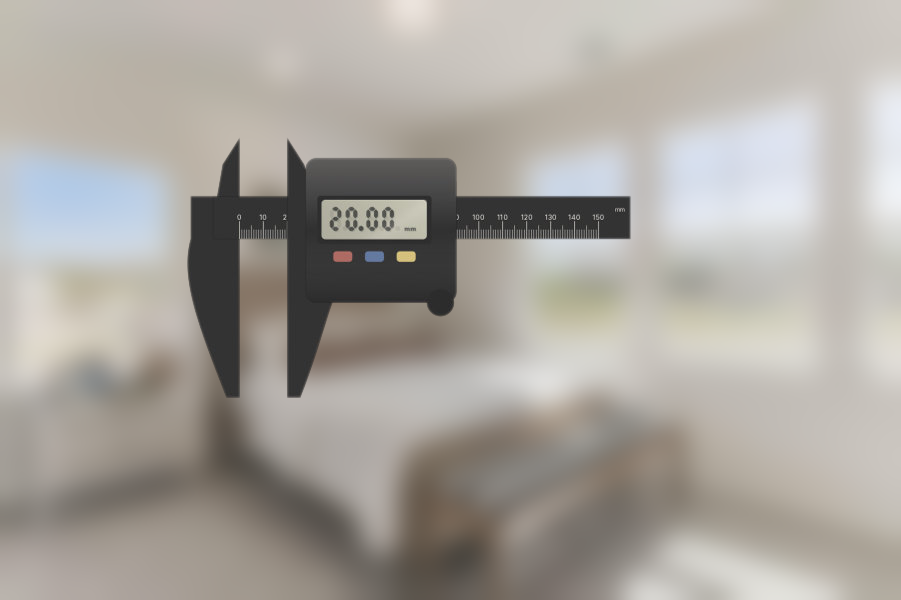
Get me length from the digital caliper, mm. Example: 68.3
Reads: 20.00
